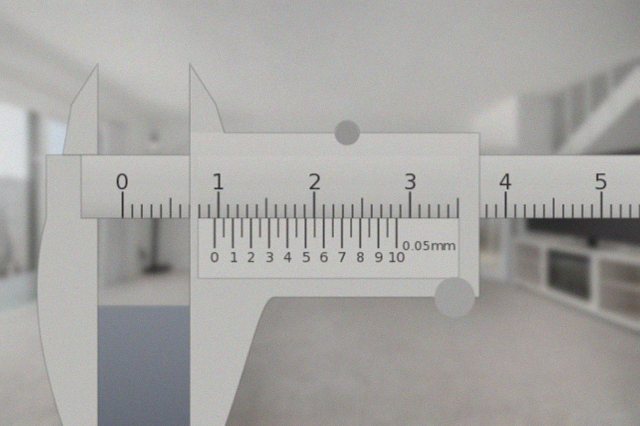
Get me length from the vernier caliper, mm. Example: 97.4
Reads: 9.6
